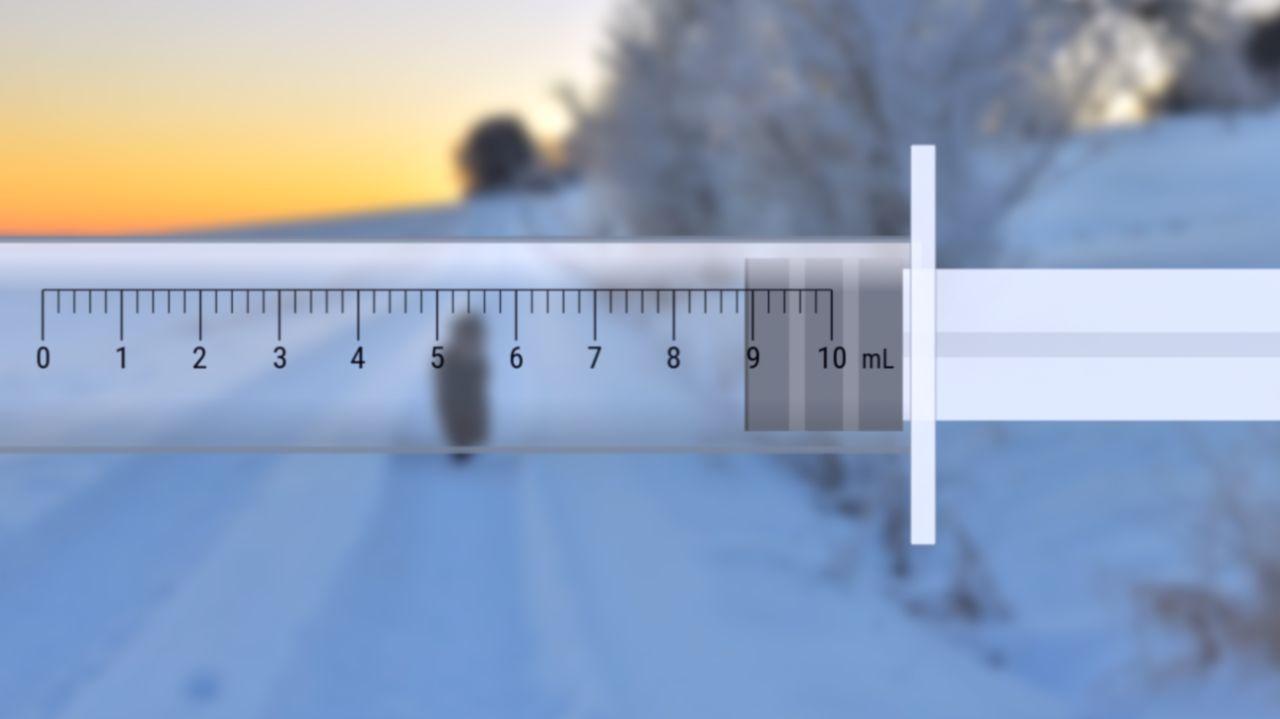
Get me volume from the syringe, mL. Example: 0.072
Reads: 8.9
